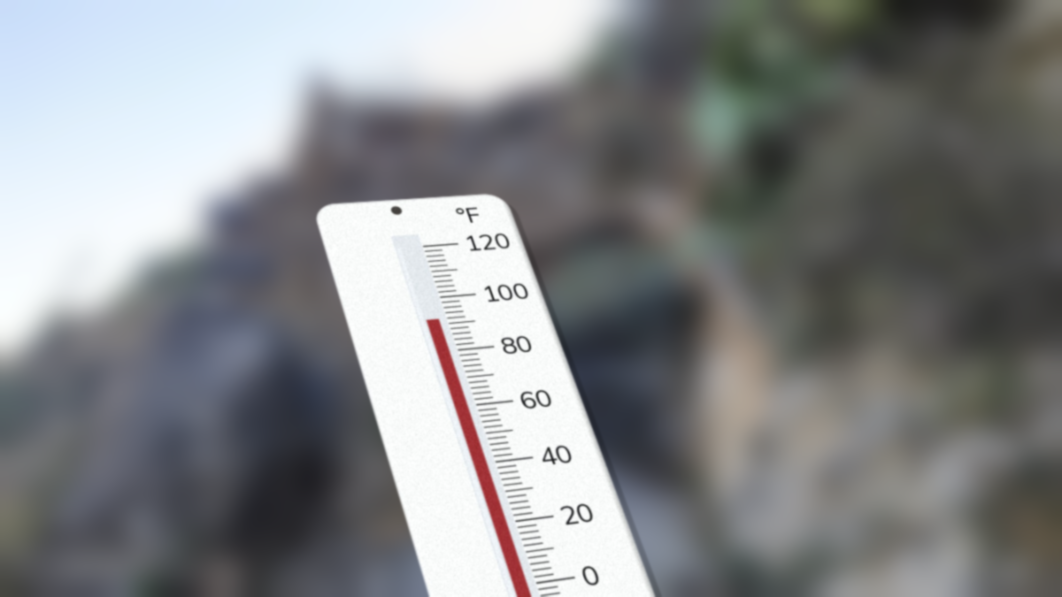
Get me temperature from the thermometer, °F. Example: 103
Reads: 92
